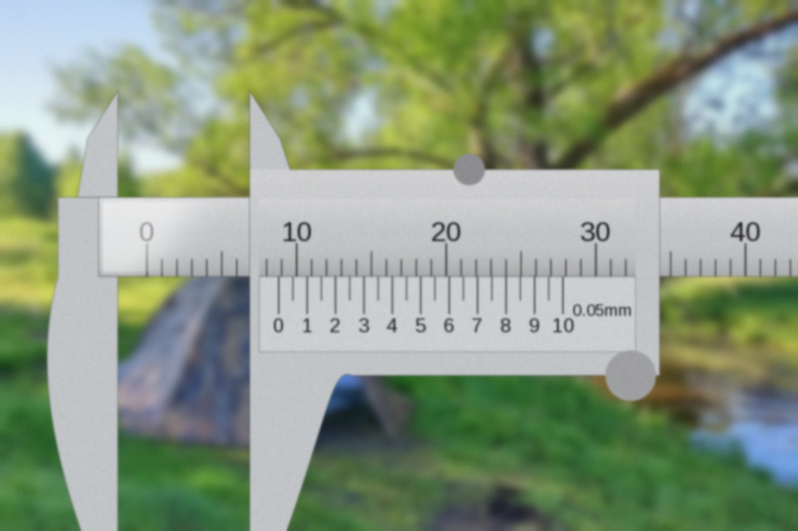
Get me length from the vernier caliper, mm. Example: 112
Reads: 8.8
